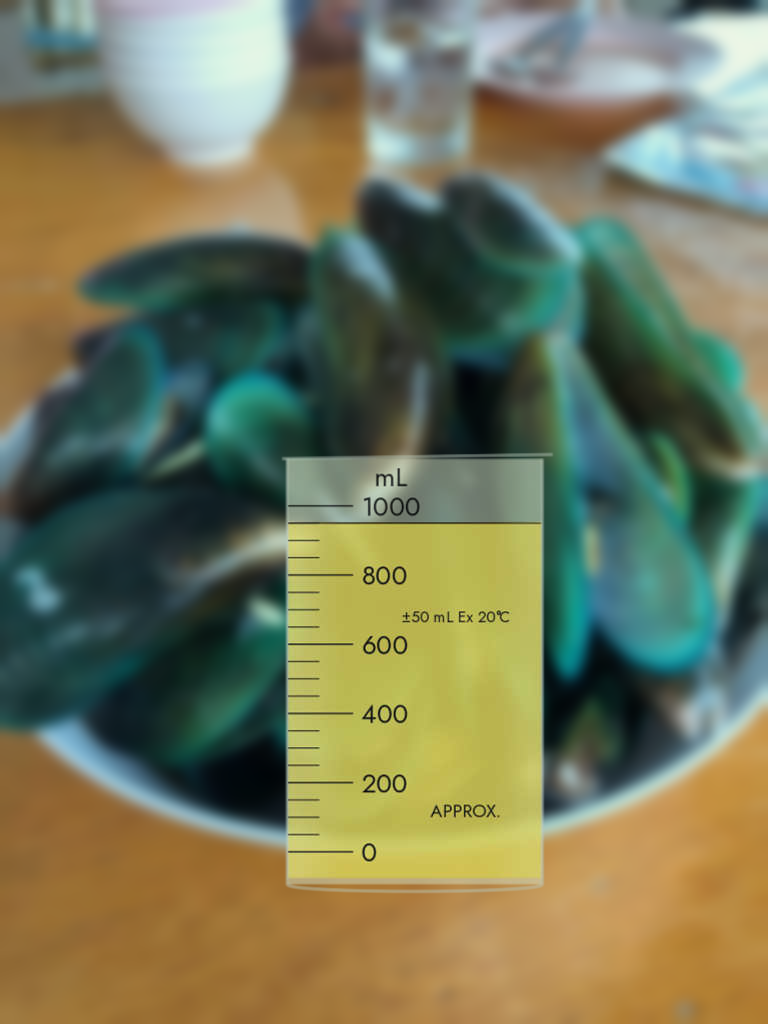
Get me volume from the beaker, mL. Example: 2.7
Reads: 950
